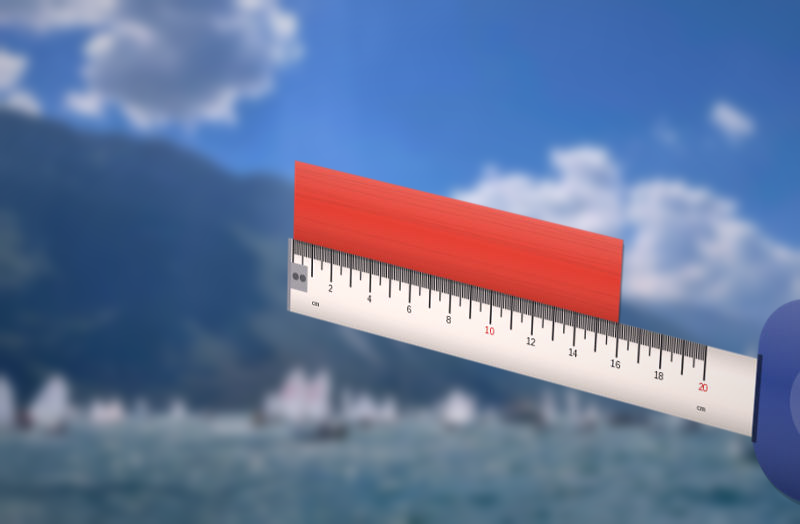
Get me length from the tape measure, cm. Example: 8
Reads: 16
